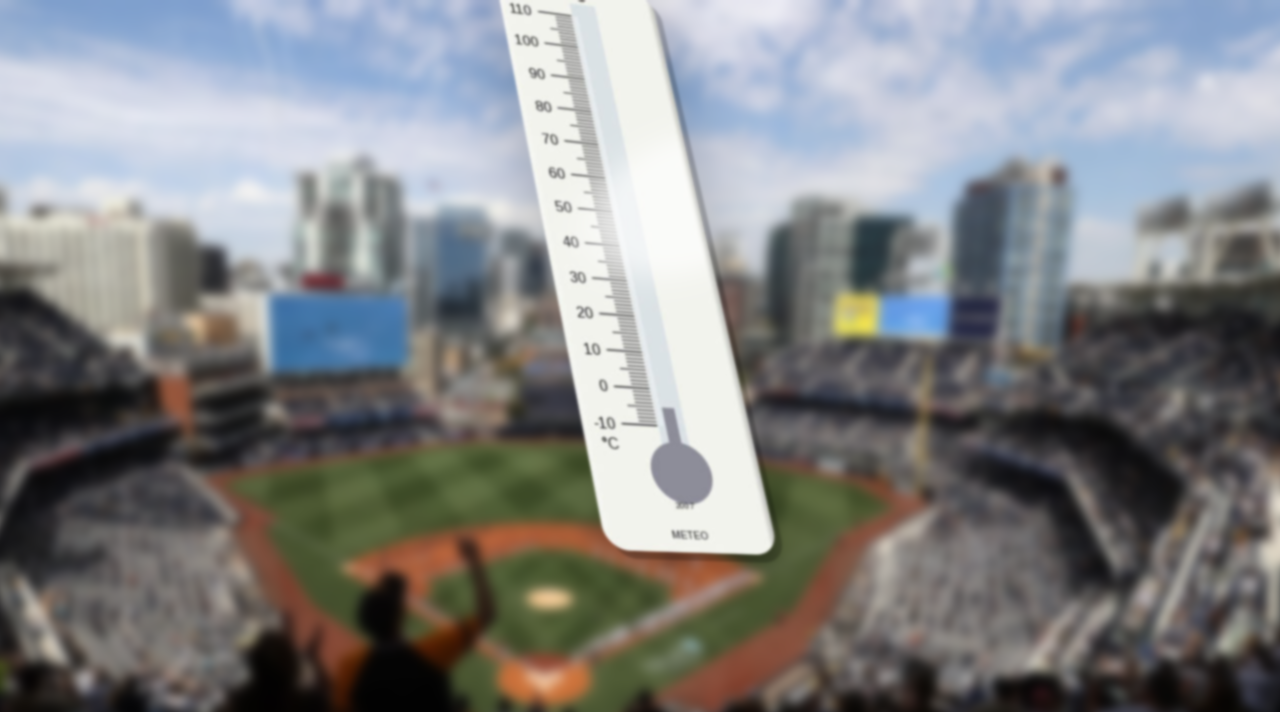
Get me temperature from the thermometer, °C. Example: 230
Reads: -5
